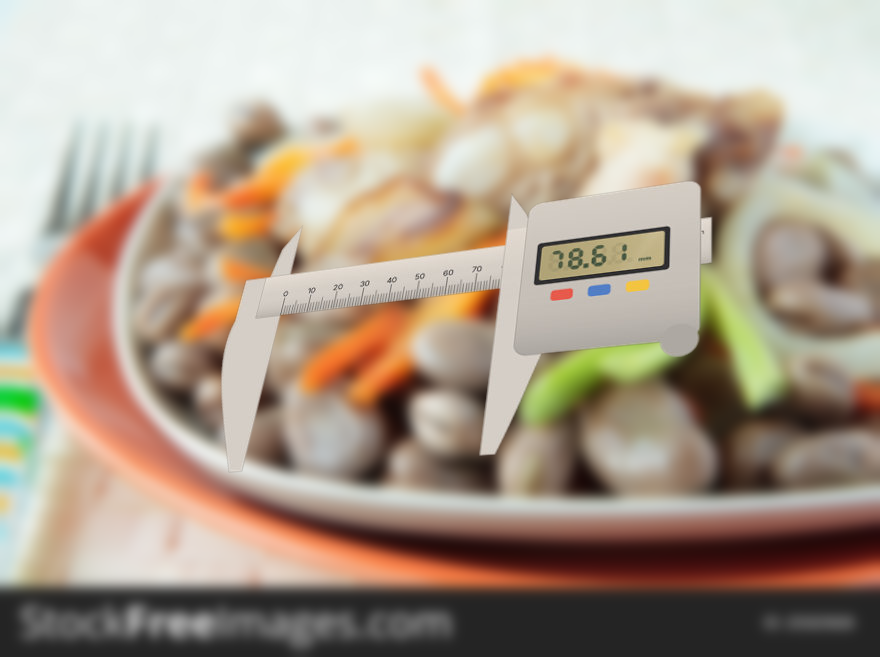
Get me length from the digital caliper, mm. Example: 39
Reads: 78.61
